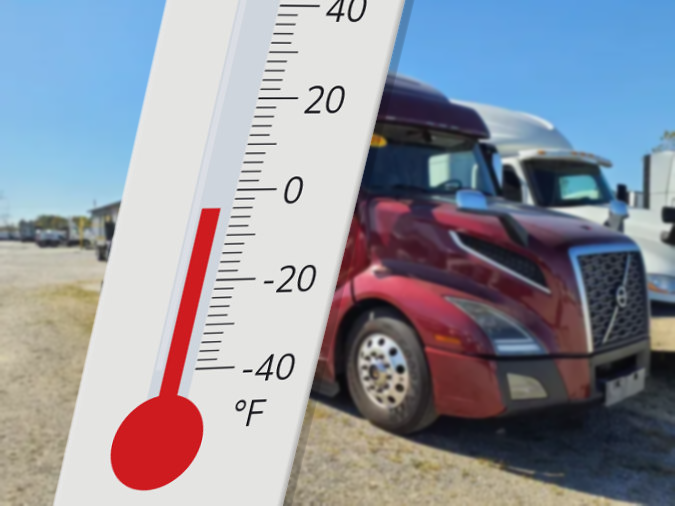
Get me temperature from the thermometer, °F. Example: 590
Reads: -4
